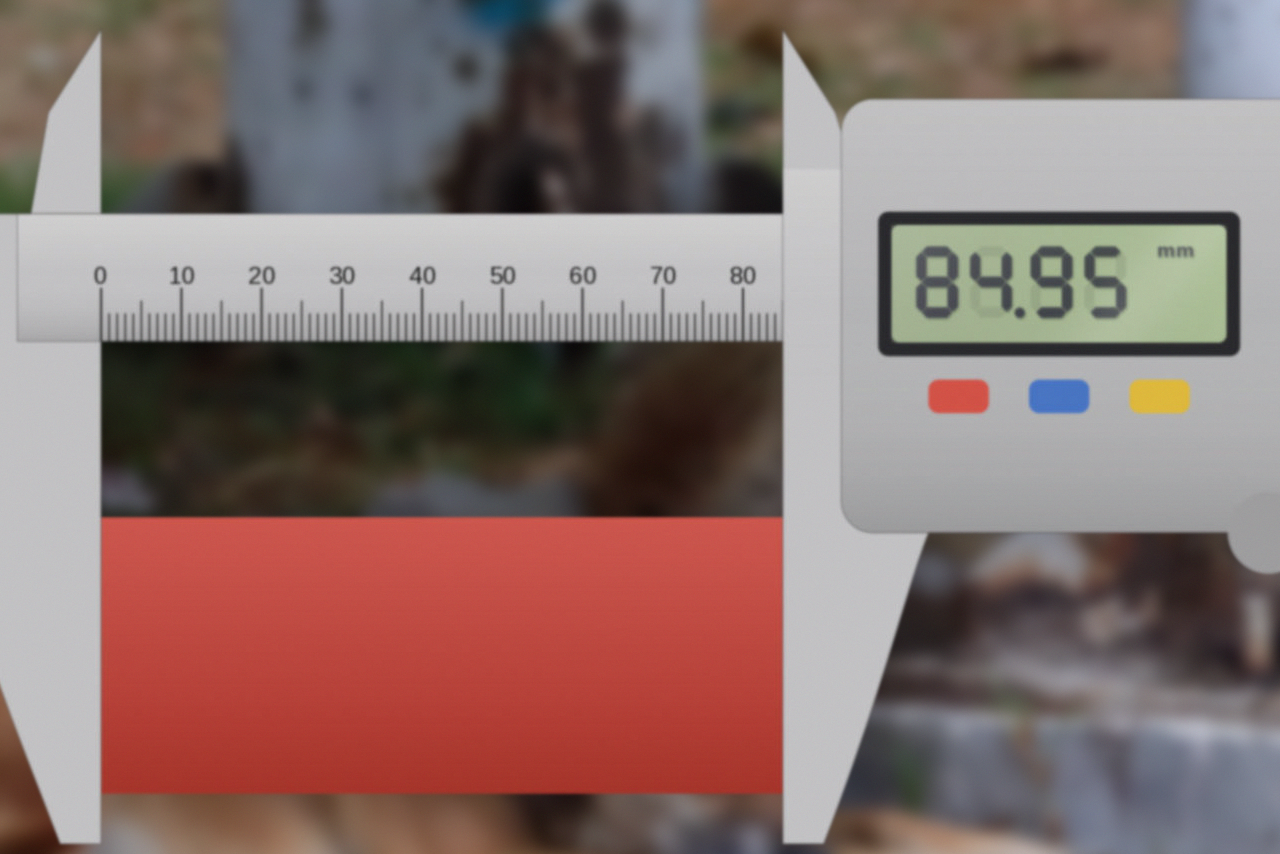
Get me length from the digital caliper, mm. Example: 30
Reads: 84.95
